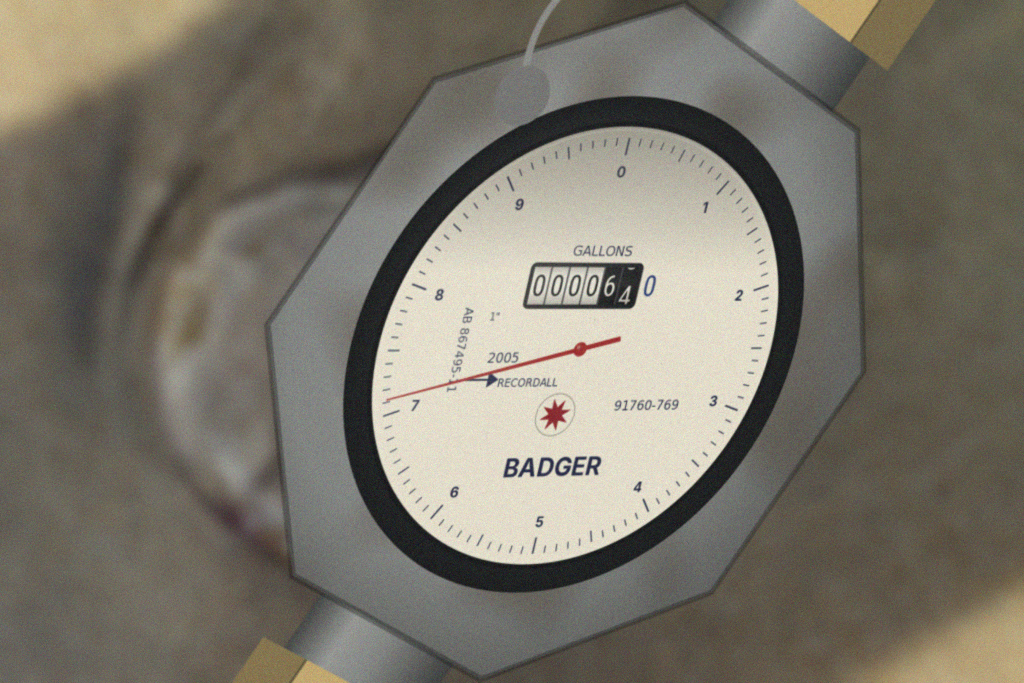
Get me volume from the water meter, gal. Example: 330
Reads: 637.1
